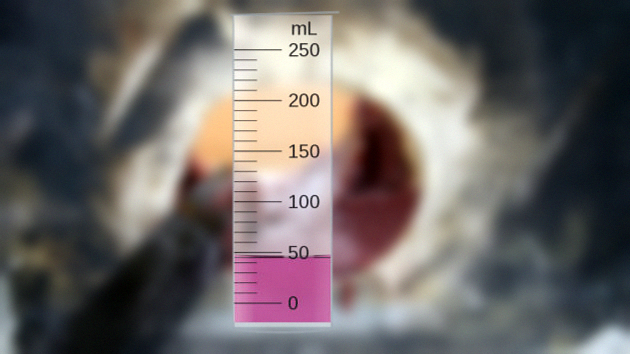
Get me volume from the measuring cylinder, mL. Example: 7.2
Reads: 45
